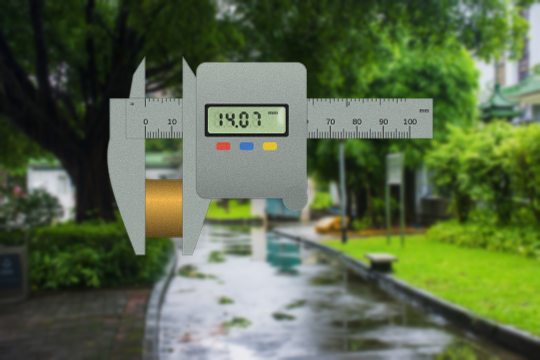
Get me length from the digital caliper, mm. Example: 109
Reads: 14.07
